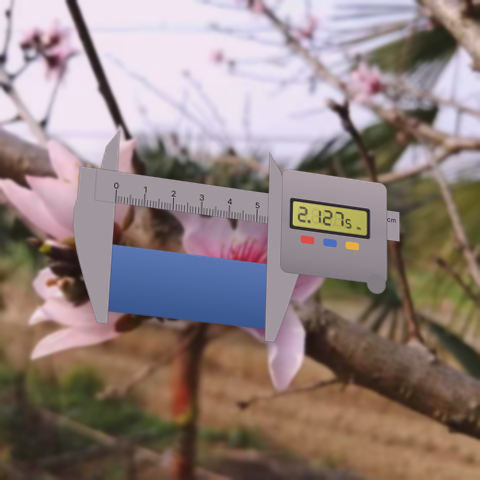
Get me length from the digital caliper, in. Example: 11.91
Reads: 2.1275
